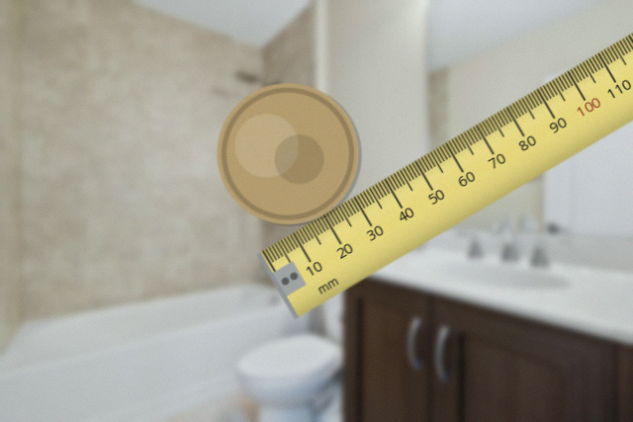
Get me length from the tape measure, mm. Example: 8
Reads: 40
